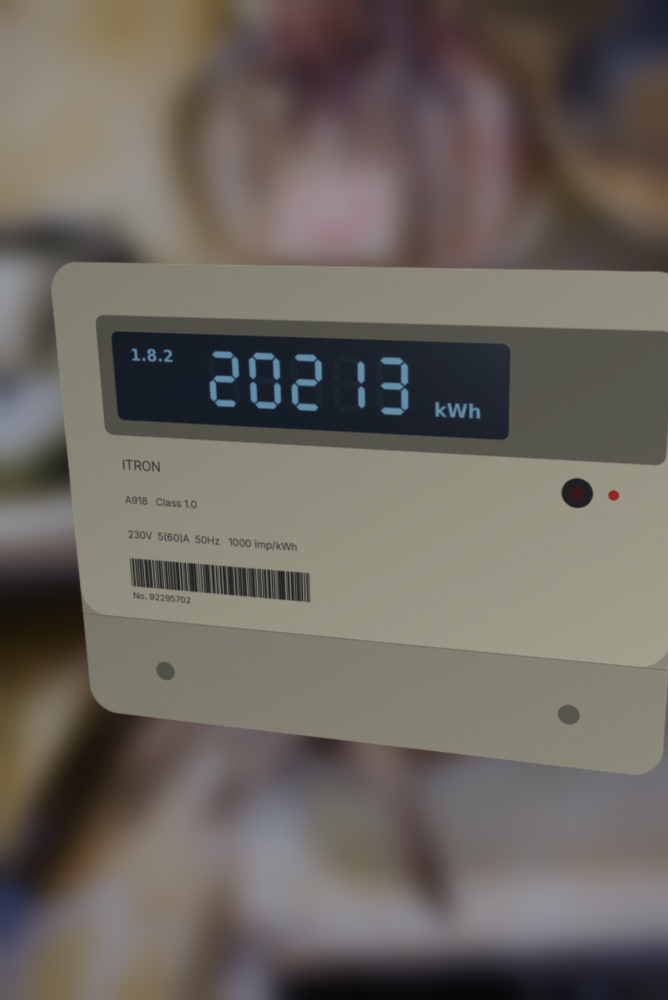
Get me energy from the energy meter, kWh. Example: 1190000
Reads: 20213
